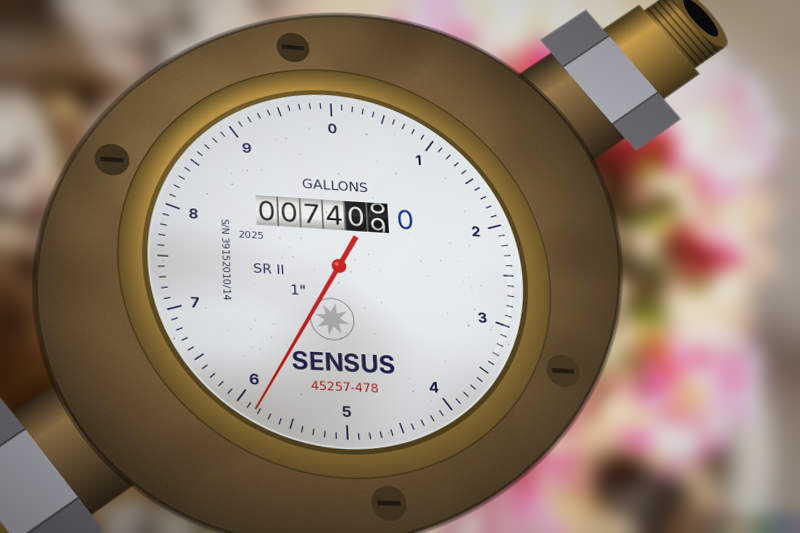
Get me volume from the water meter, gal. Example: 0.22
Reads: 74085.8
